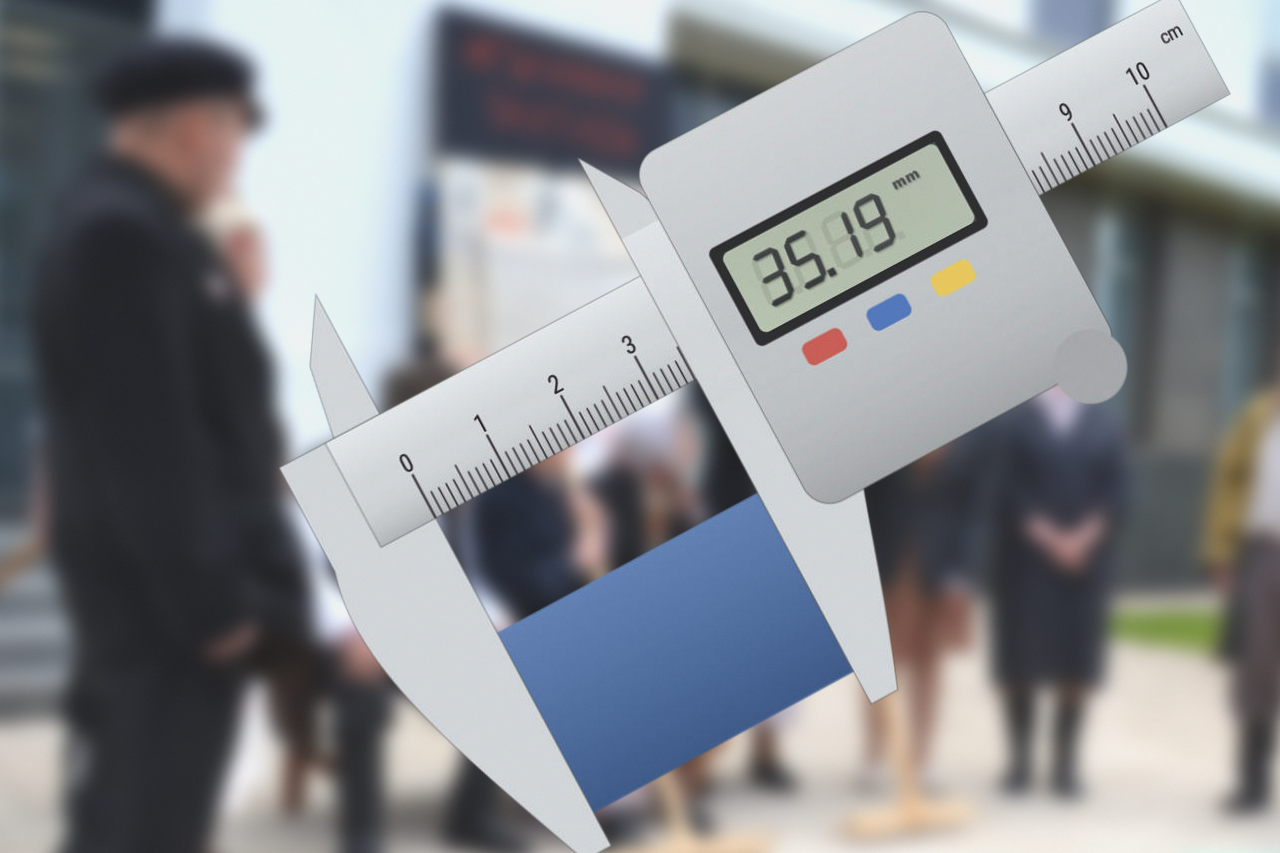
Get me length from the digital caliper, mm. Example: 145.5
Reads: 35.19
